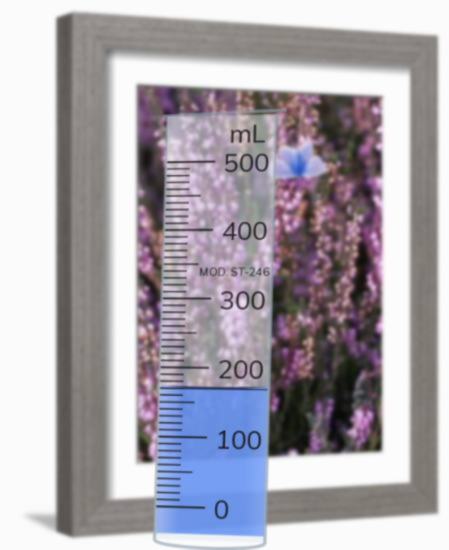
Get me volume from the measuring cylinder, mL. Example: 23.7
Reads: 170
